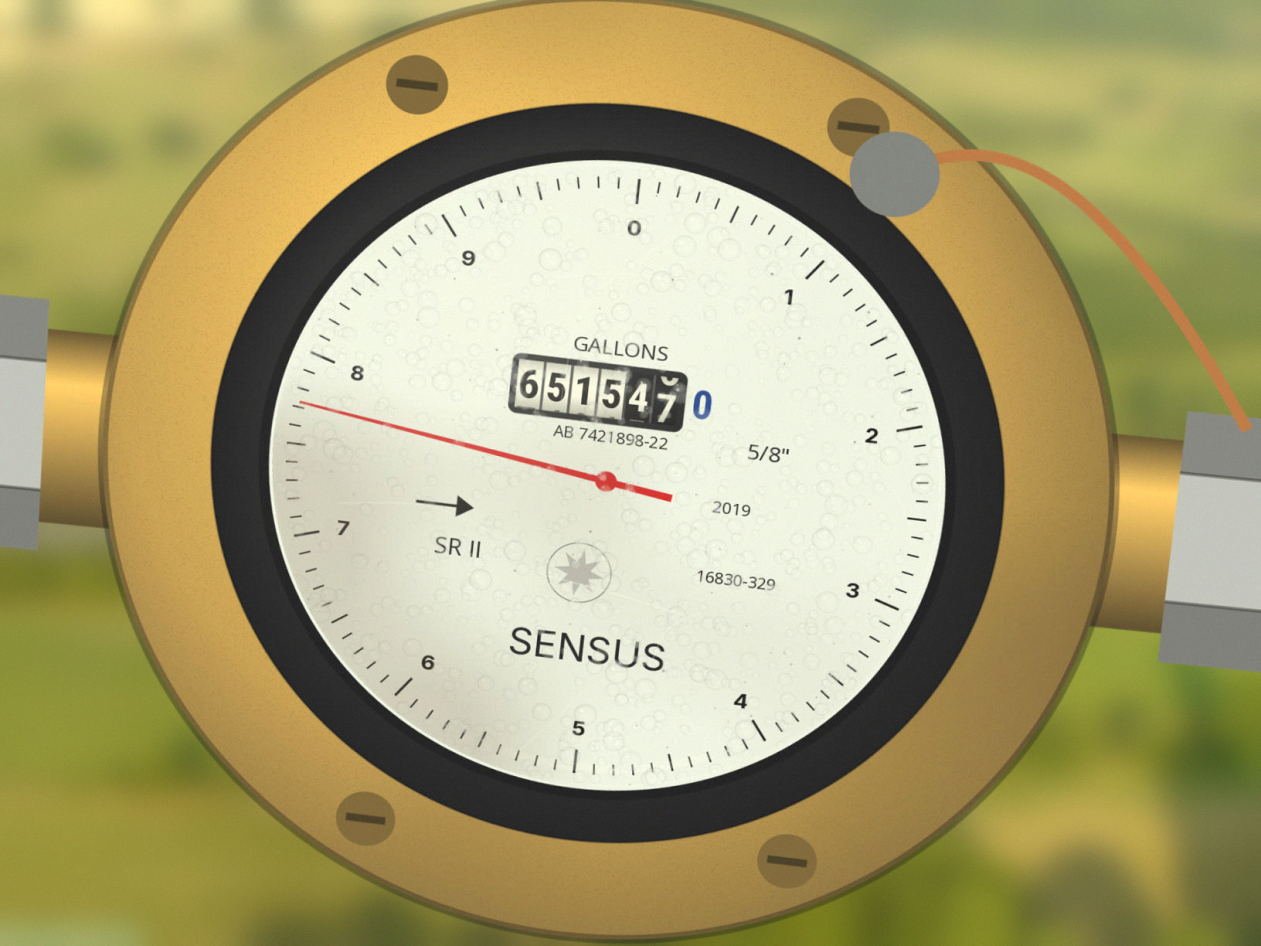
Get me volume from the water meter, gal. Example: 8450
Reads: 6515467.7
